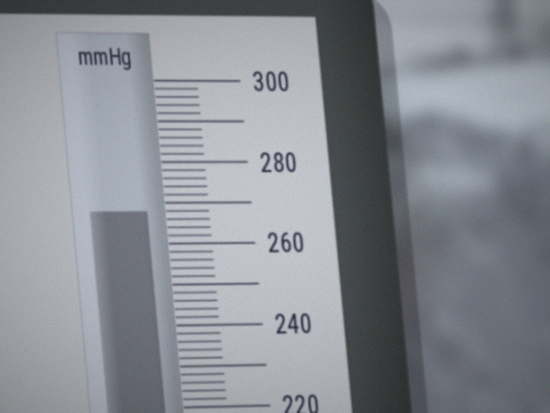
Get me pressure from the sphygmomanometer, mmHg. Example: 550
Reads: 268
